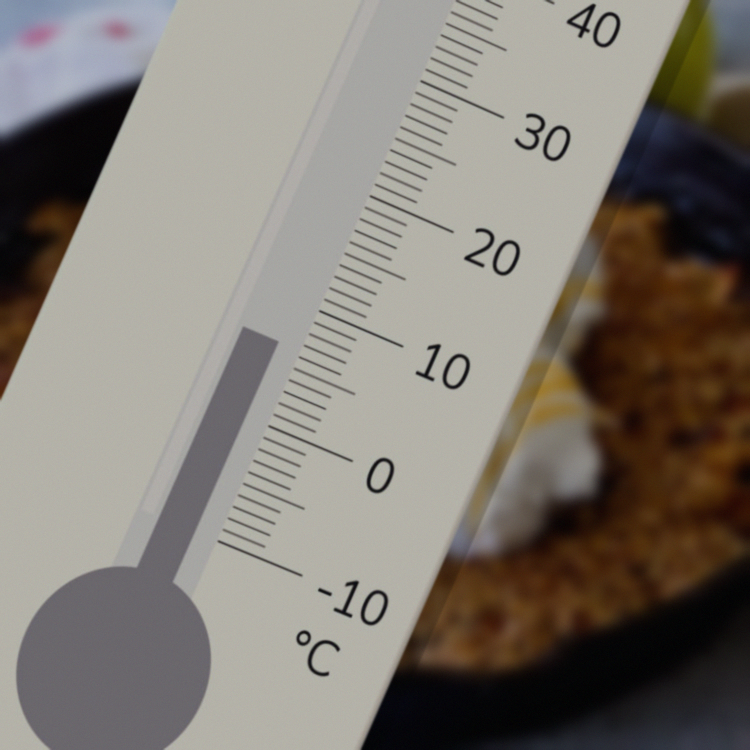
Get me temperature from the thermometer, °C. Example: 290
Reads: 6.5
